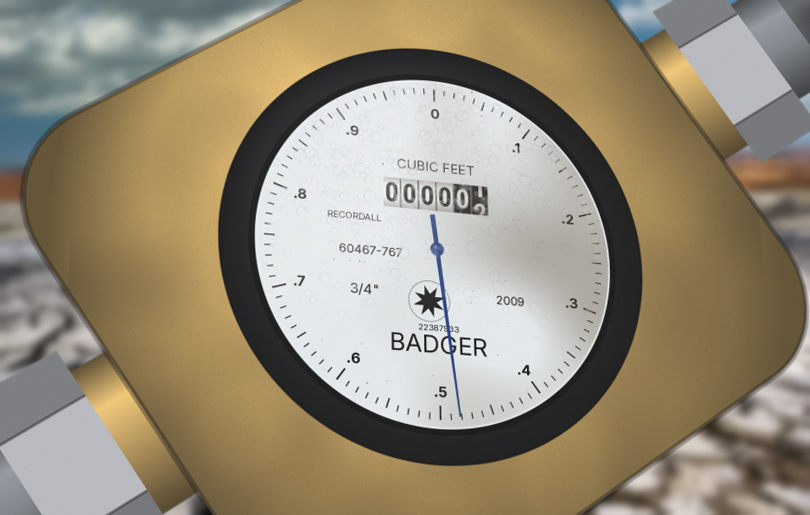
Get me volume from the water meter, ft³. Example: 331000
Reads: 1.48
